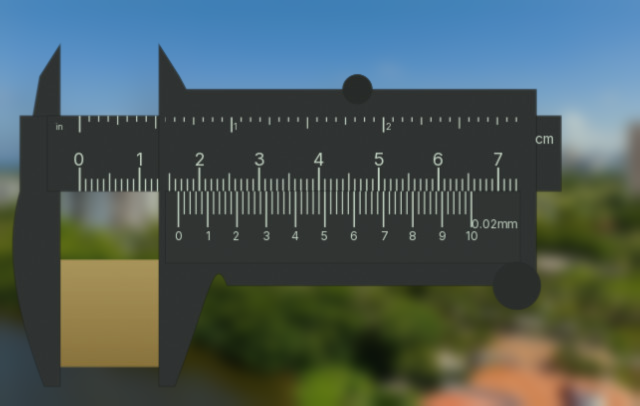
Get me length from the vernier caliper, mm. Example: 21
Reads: 16.5
